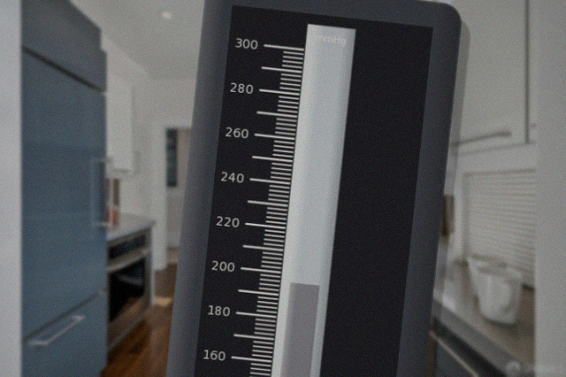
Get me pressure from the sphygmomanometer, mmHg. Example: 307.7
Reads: 196
